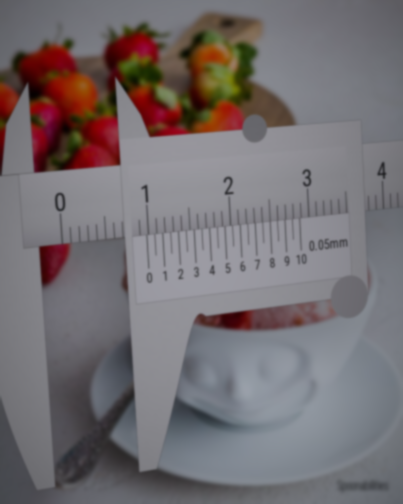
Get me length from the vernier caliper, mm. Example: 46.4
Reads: 9.8
